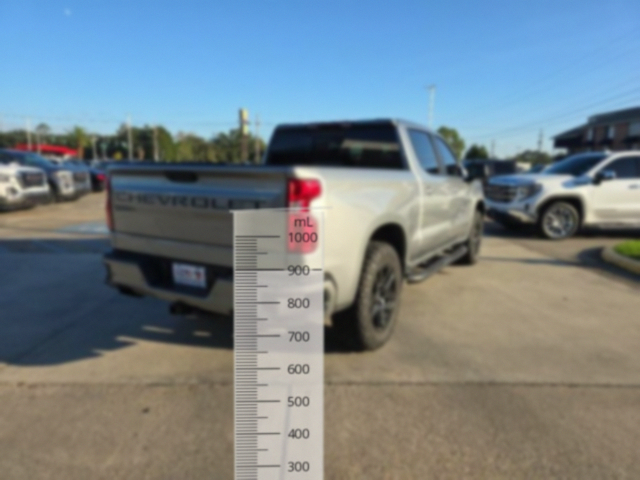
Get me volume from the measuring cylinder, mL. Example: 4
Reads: 900
